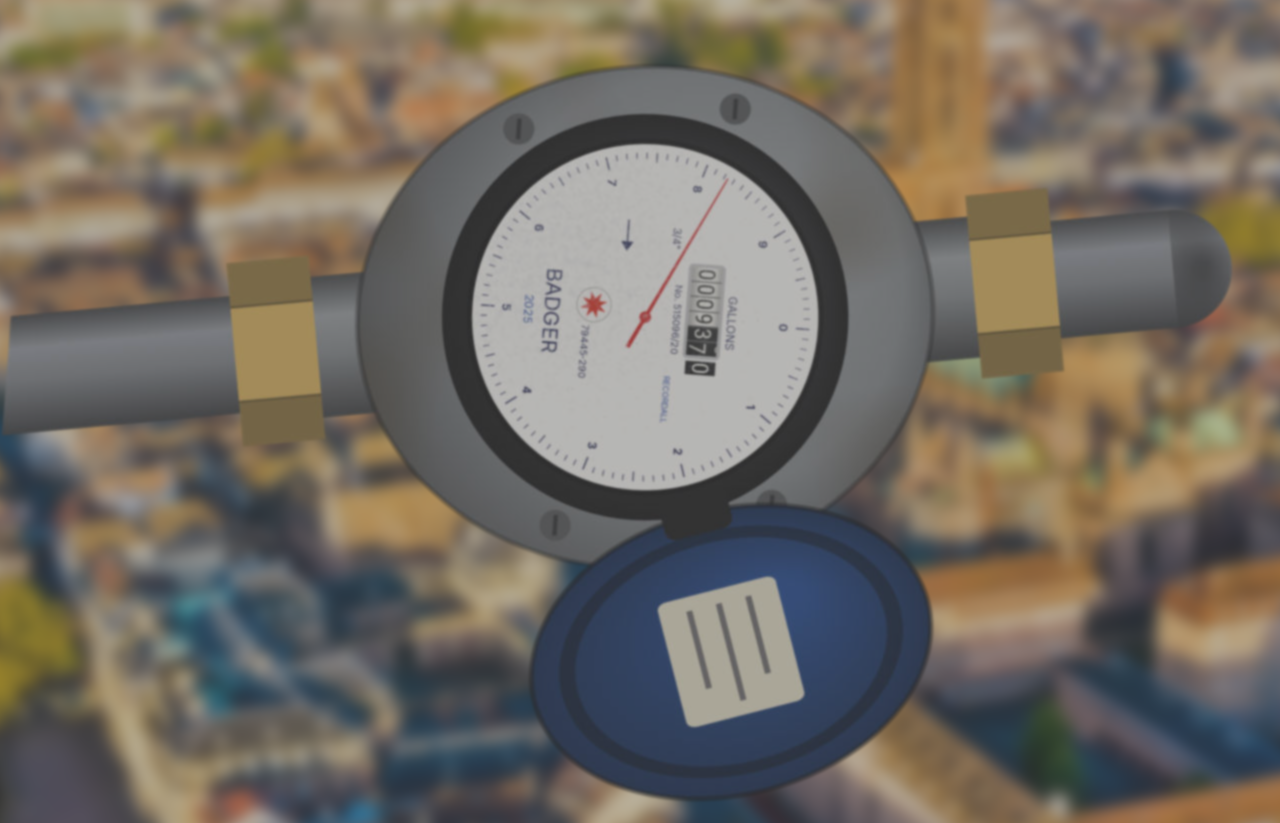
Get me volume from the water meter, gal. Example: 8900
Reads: 9368.2
